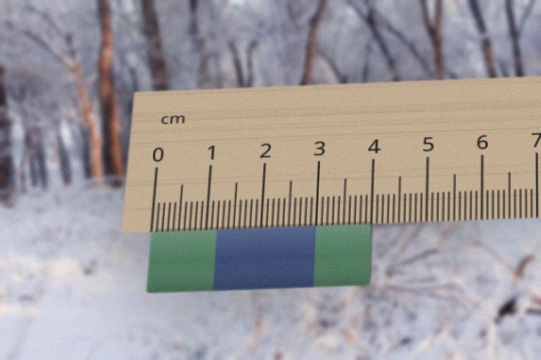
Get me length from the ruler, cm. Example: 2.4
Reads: 4
